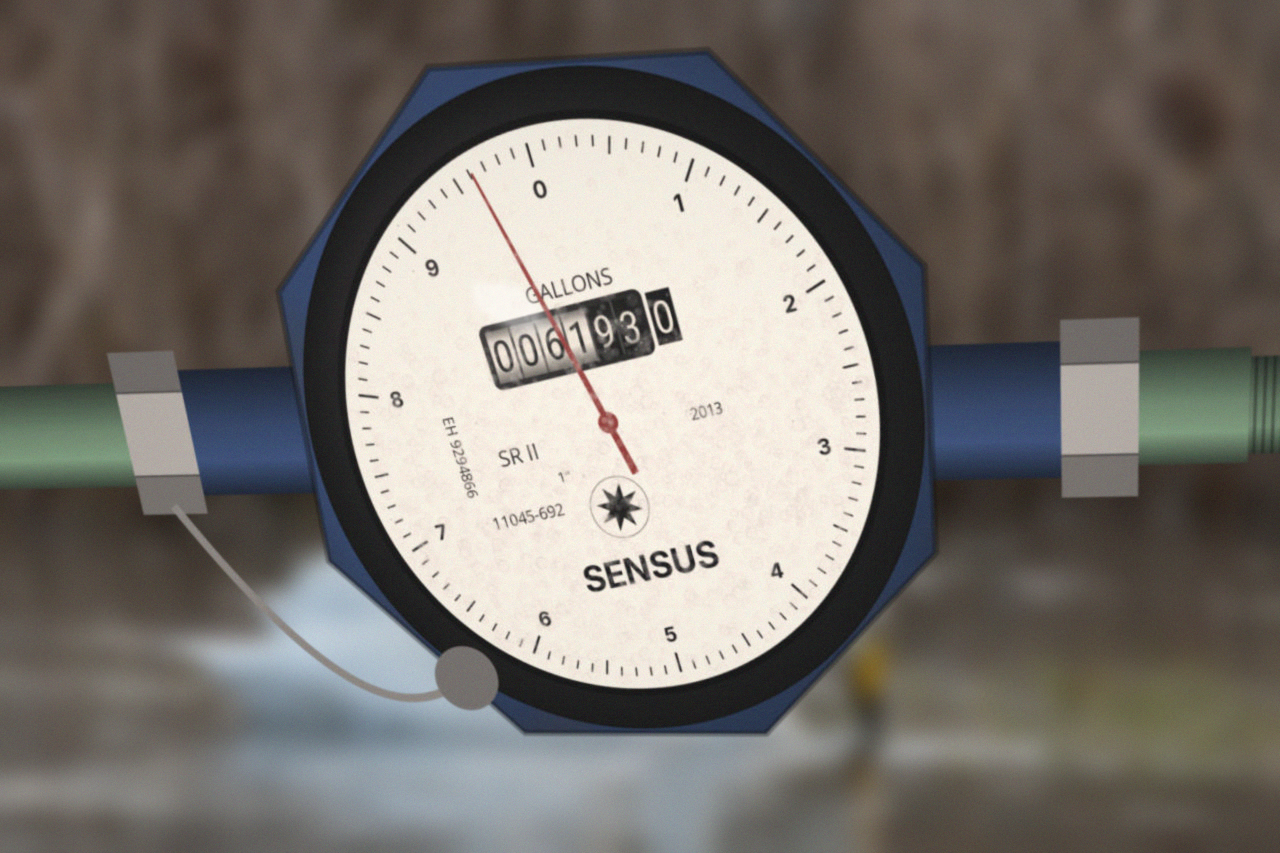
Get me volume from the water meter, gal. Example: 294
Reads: 61929.6
